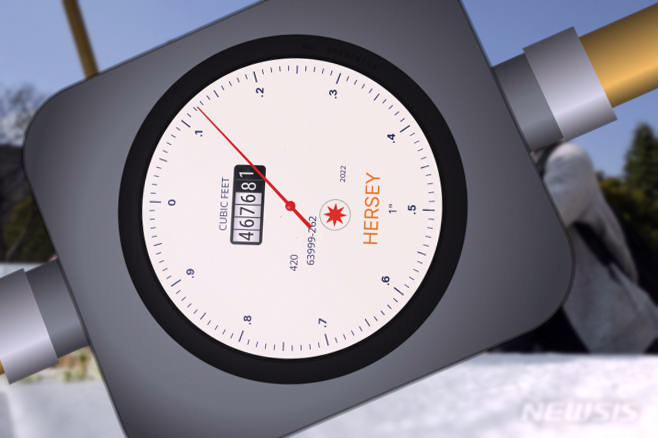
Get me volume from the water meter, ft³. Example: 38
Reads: 467681.12
